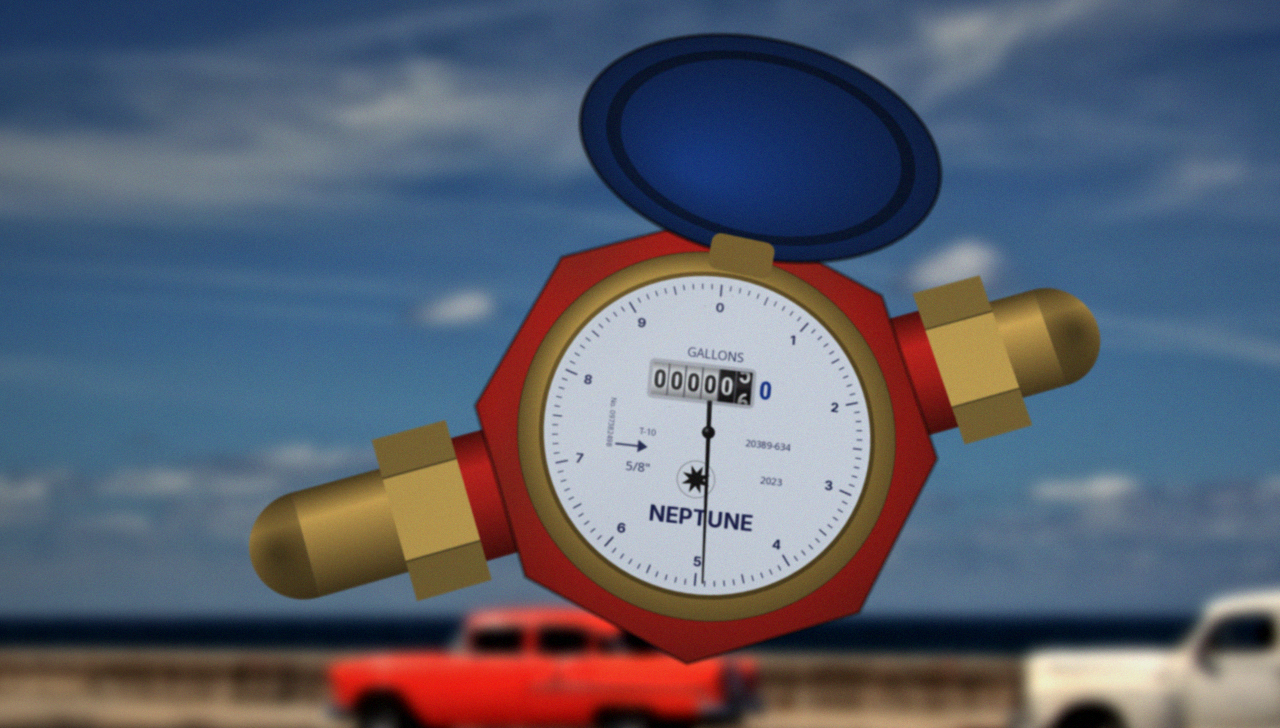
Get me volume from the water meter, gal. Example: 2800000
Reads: 54.9
